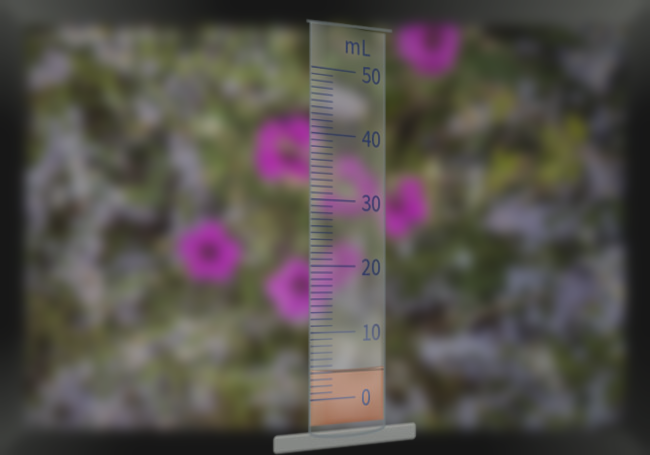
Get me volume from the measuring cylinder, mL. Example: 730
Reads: 4
